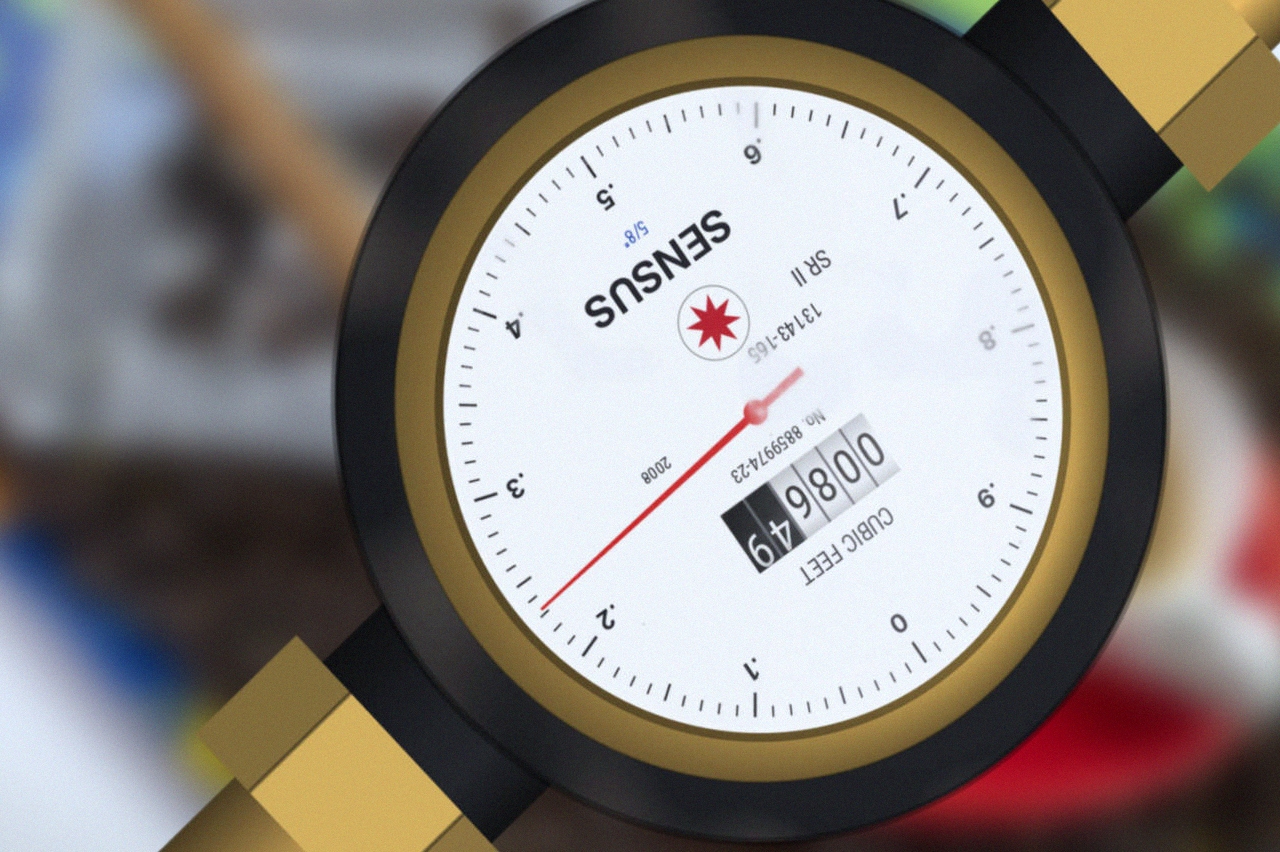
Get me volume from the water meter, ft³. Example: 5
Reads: 8649.23
